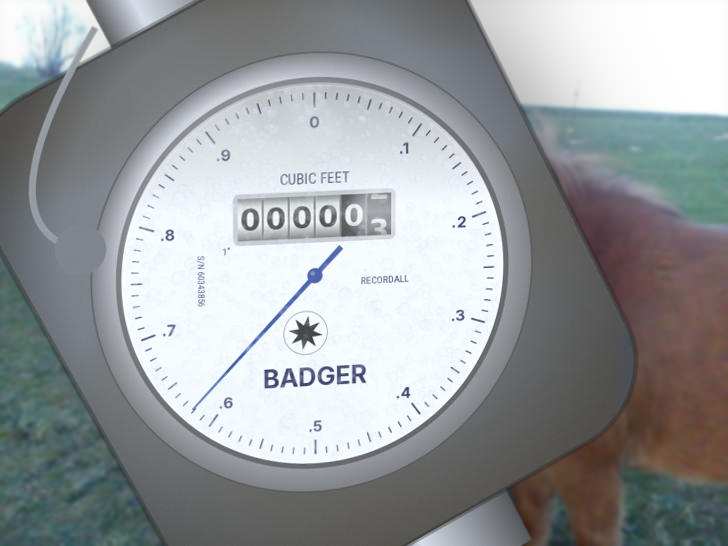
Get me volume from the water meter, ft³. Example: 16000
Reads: 2.62
